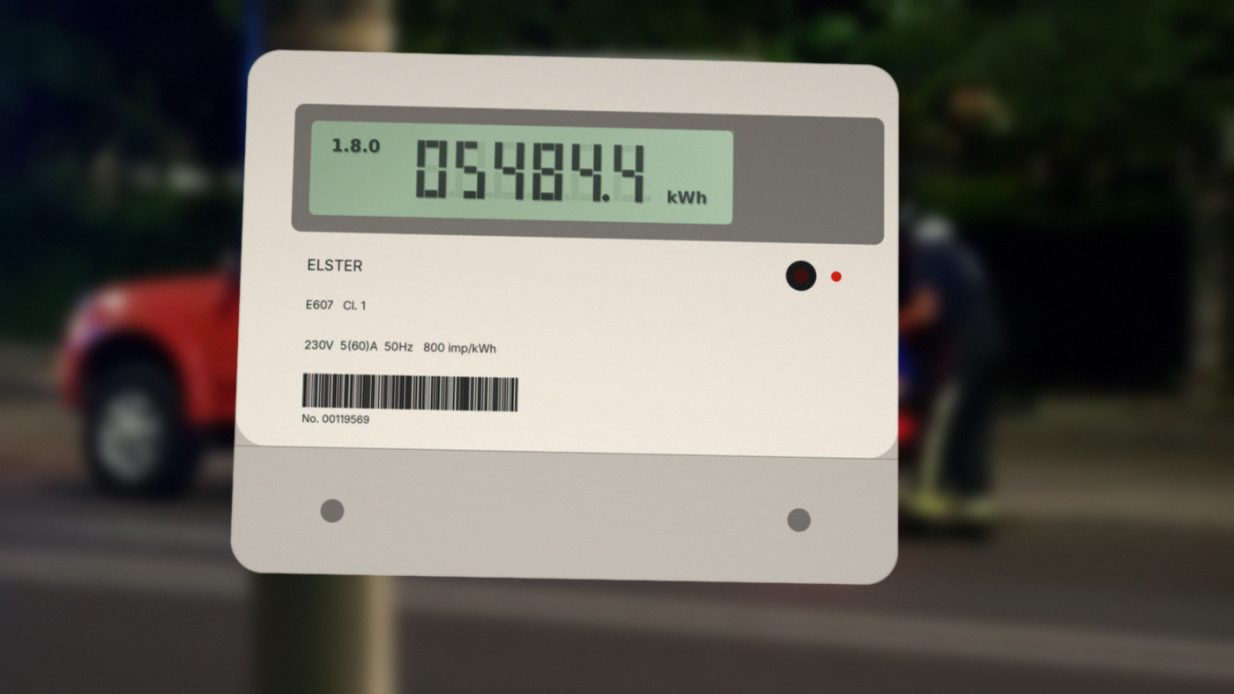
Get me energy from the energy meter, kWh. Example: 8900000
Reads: 5484.4
